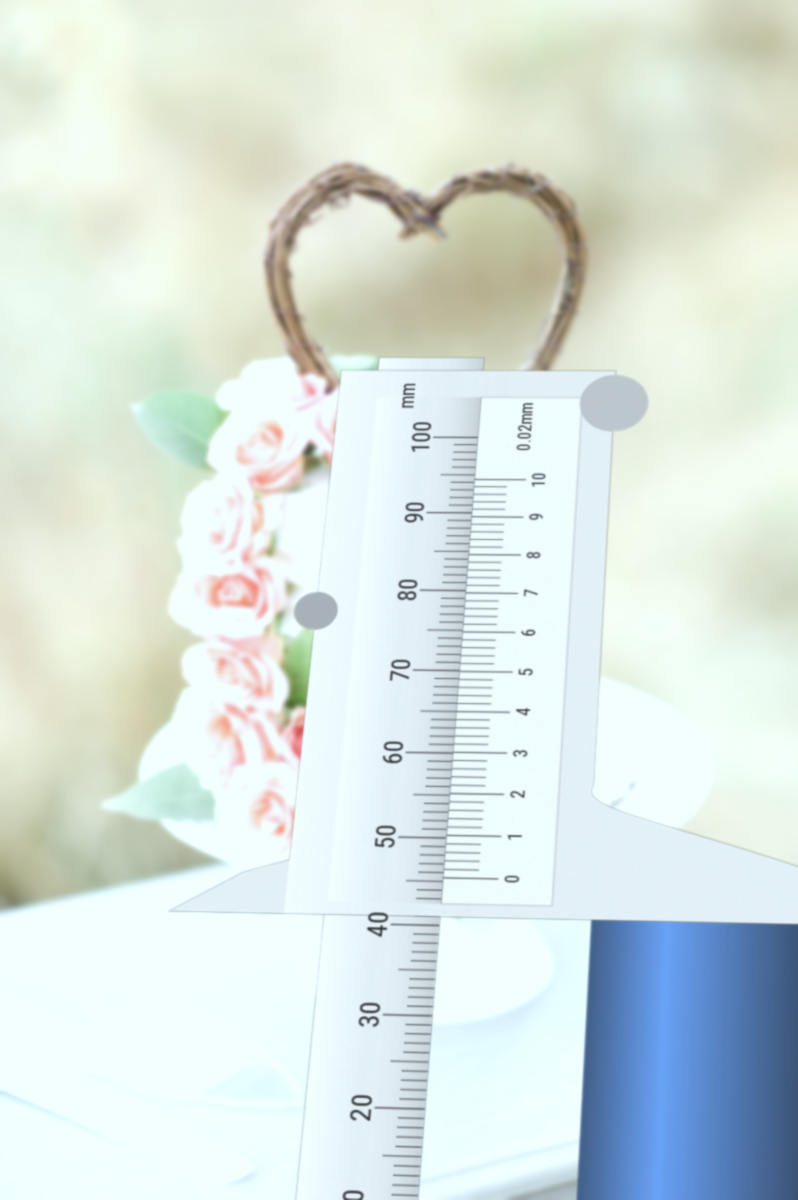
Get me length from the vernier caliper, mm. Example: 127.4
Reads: 45.4
